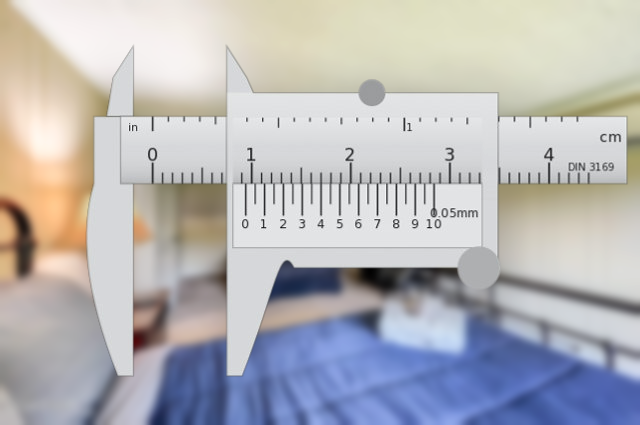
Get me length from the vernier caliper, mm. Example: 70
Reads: 9.4
